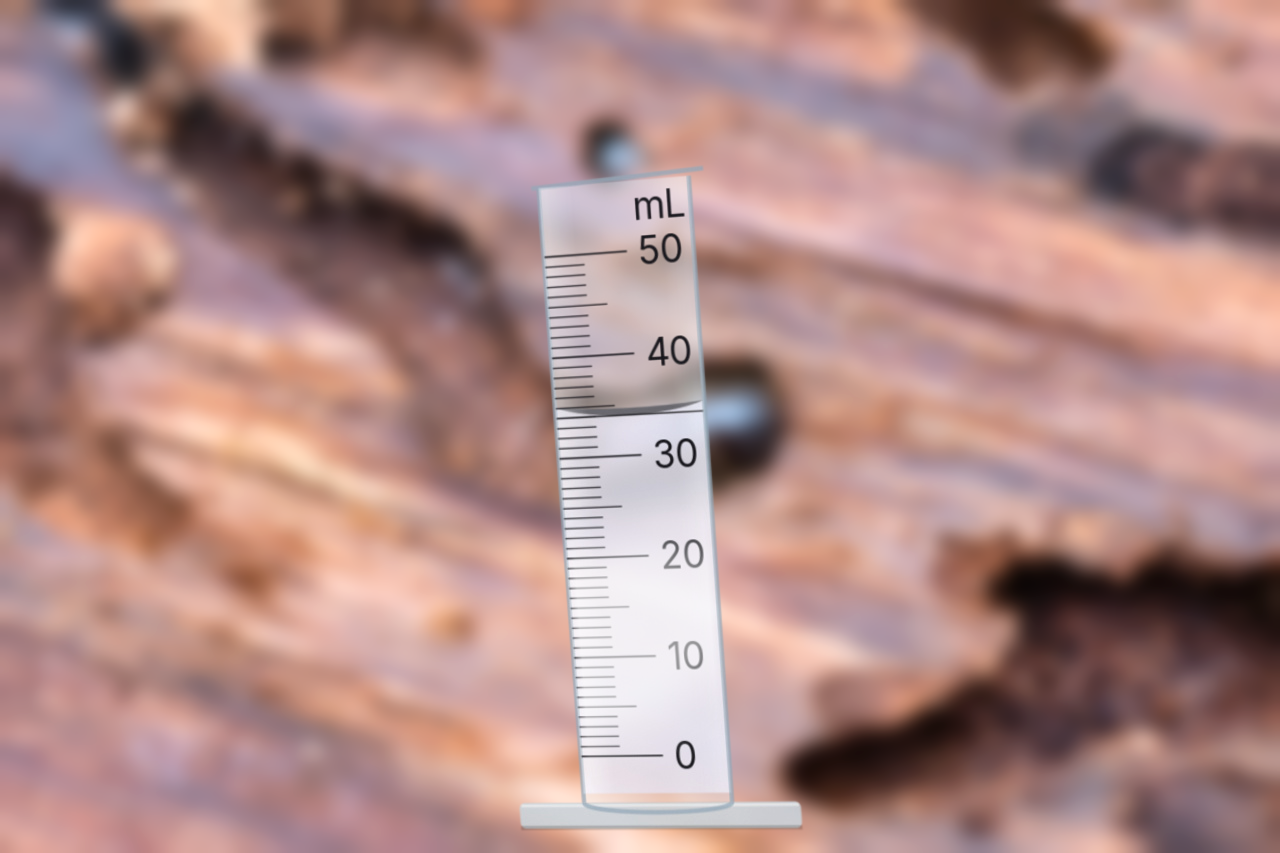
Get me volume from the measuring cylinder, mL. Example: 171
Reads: 34
